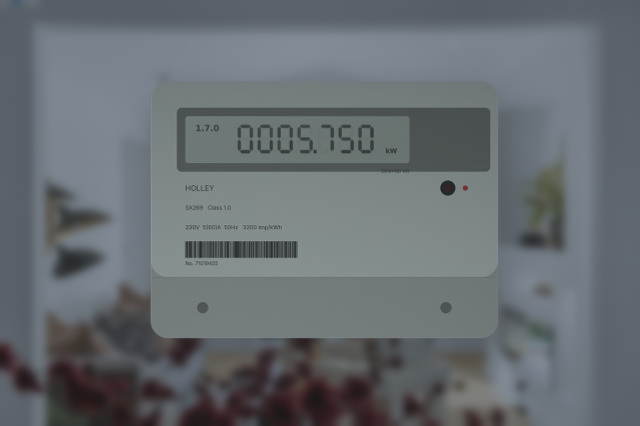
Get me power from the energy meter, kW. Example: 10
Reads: 5.750
